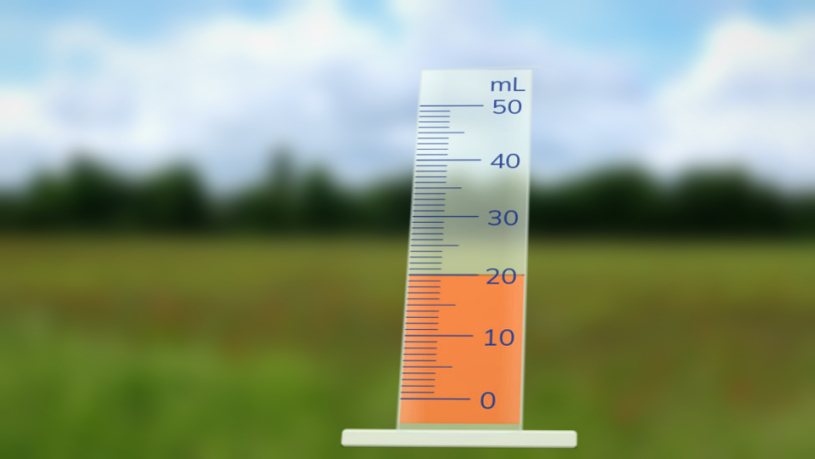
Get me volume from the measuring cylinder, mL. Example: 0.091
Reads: 20
